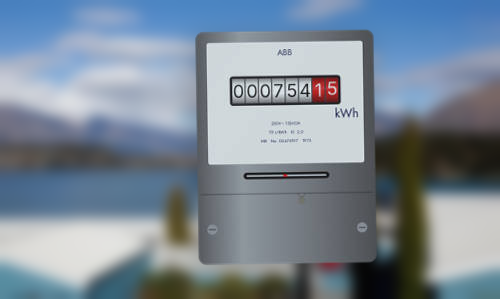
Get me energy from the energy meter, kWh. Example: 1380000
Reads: 754.15
